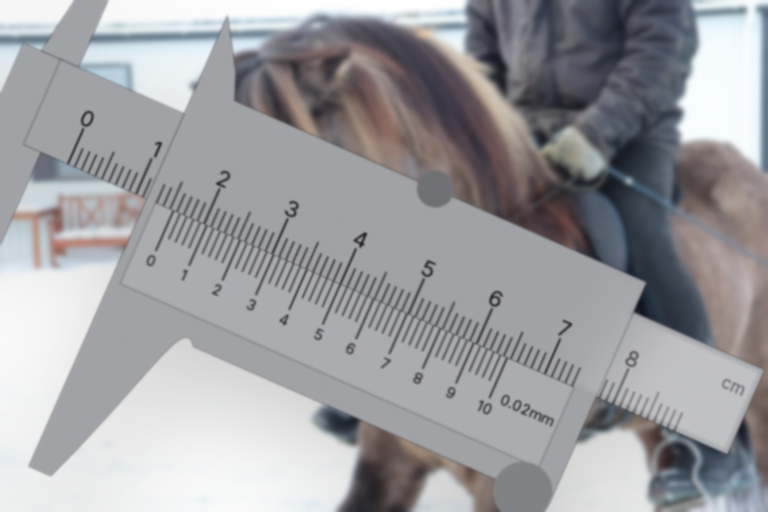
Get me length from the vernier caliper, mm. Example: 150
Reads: 15.5
